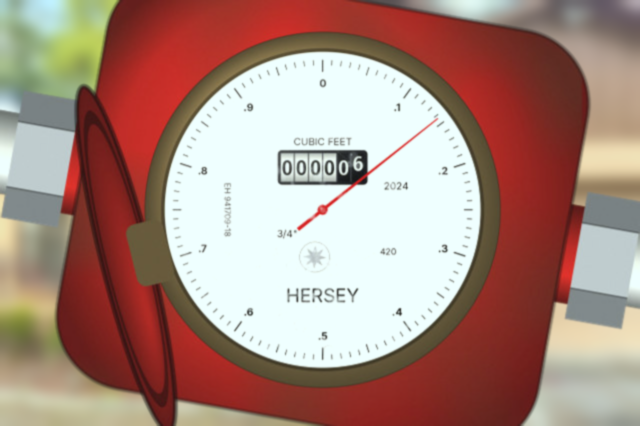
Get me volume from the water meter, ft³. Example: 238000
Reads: 6.14
